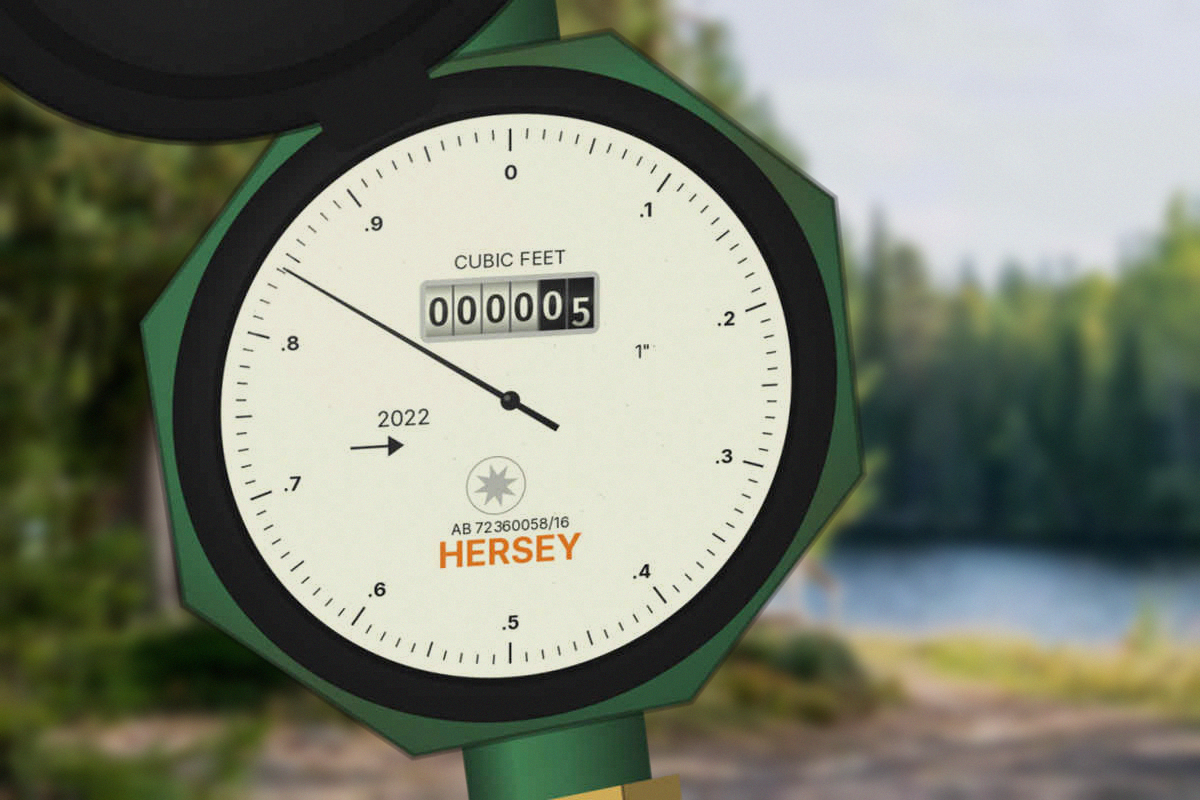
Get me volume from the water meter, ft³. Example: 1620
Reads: 4.84
